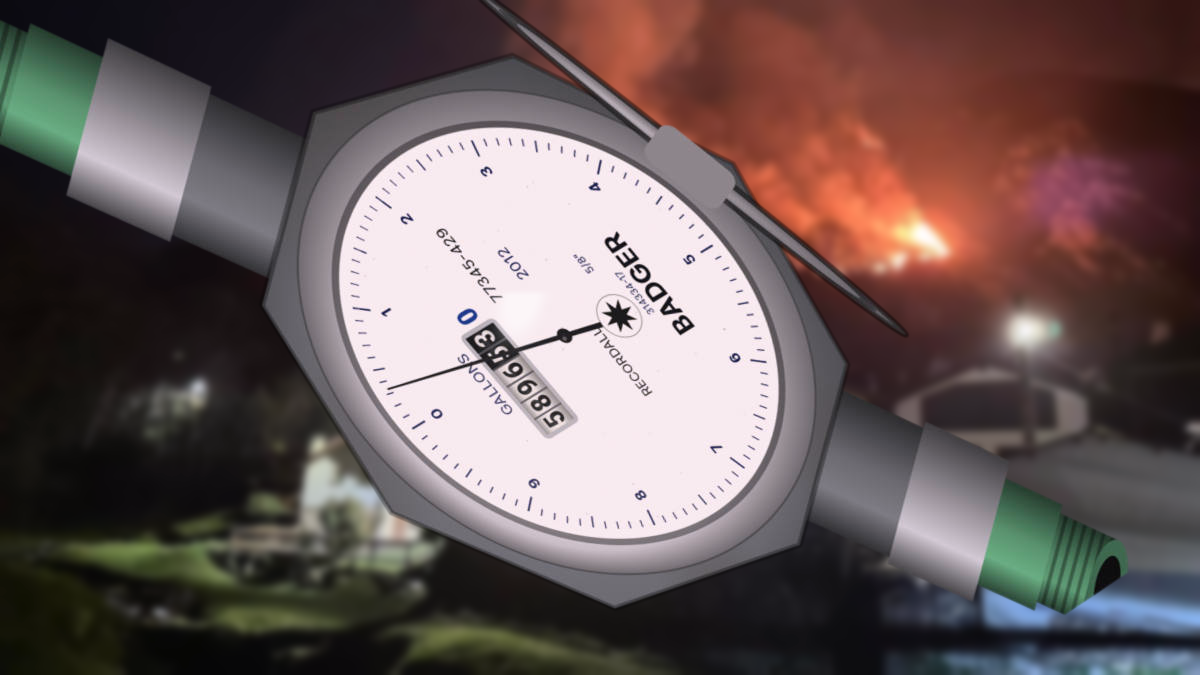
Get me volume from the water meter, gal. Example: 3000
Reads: 5896530.3
